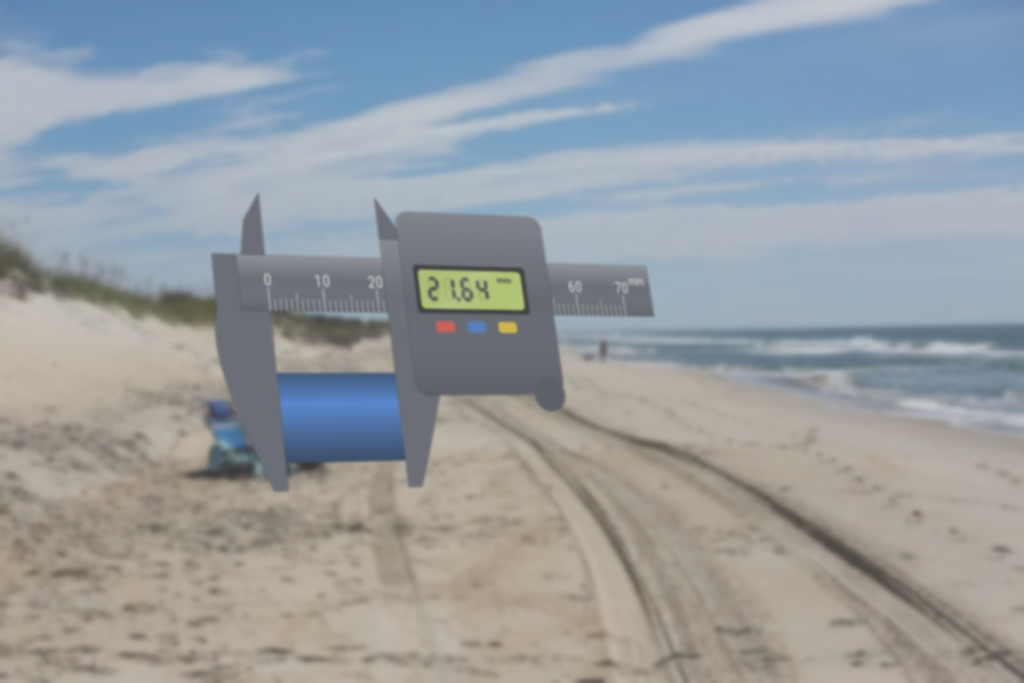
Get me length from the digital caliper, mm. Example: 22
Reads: 21.64
